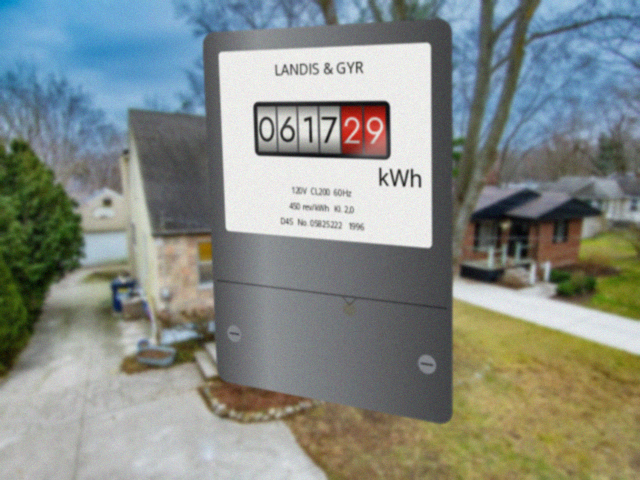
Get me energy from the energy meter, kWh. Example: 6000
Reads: 617.29
